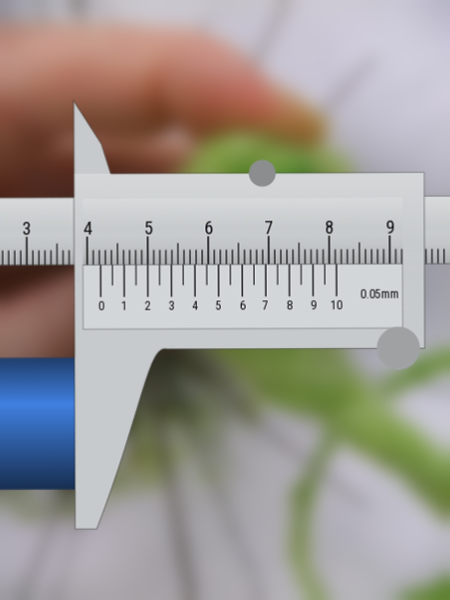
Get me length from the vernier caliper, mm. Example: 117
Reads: 42.2
